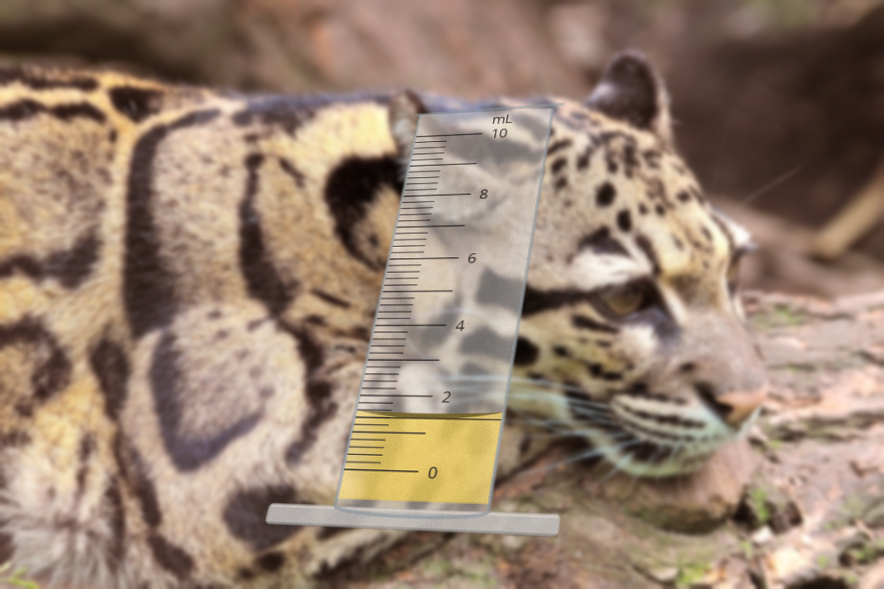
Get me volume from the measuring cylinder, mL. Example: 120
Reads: 1.4
